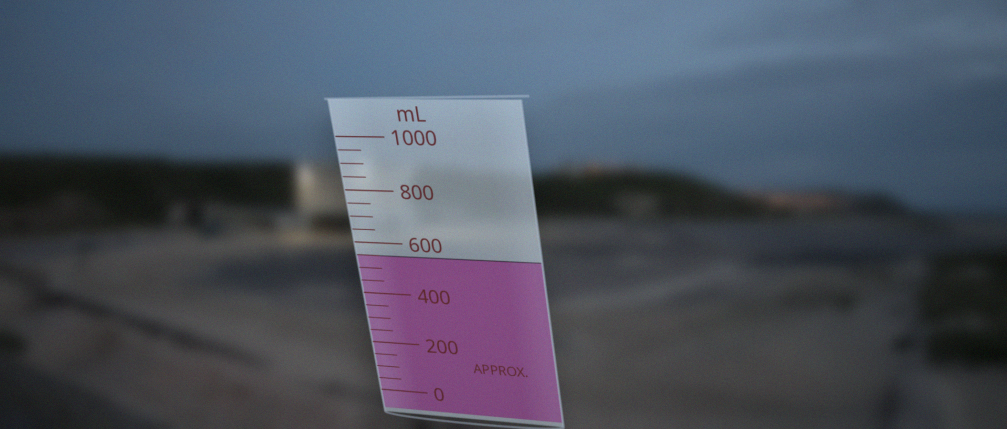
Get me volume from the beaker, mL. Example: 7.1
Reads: 550
